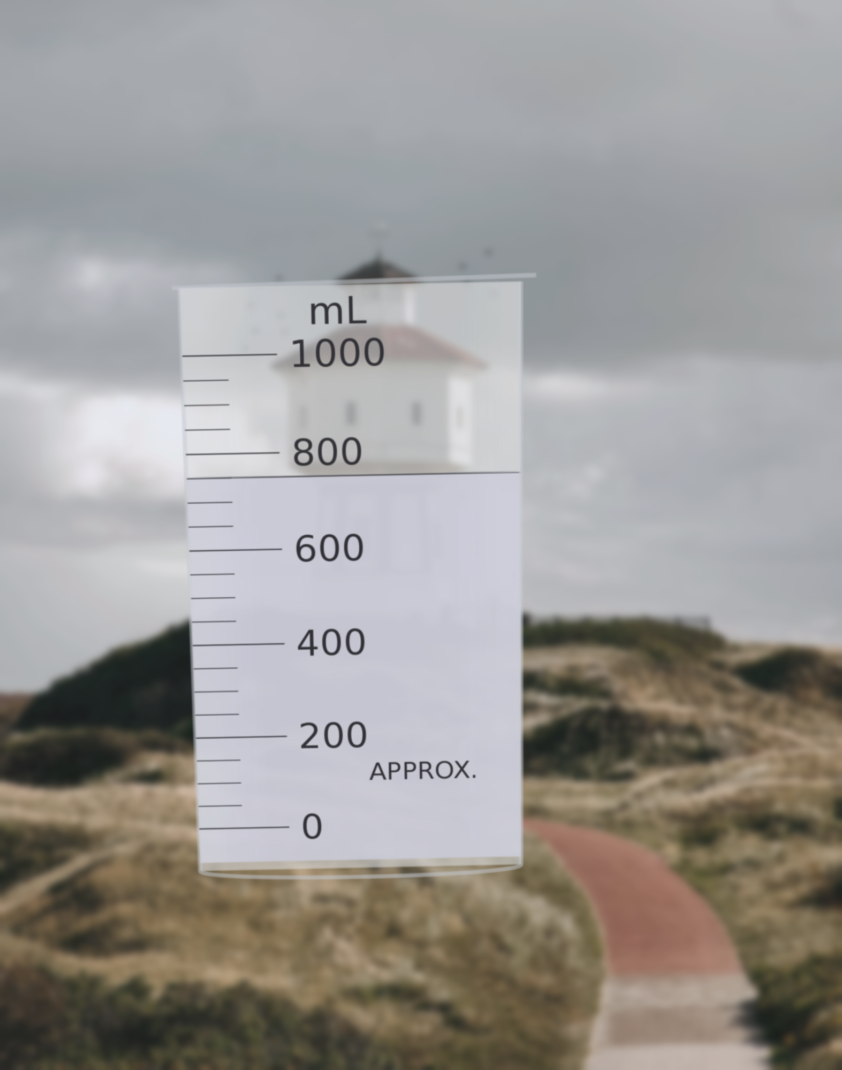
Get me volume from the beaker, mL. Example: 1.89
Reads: 750
